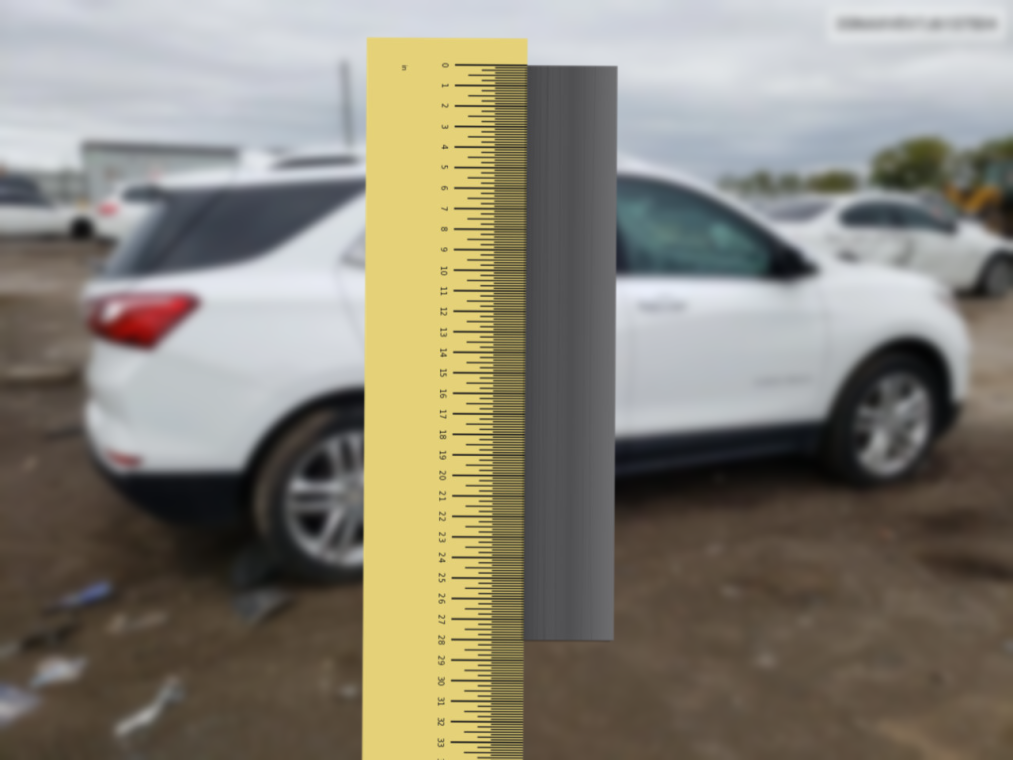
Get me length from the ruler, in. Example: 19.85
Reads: 28
